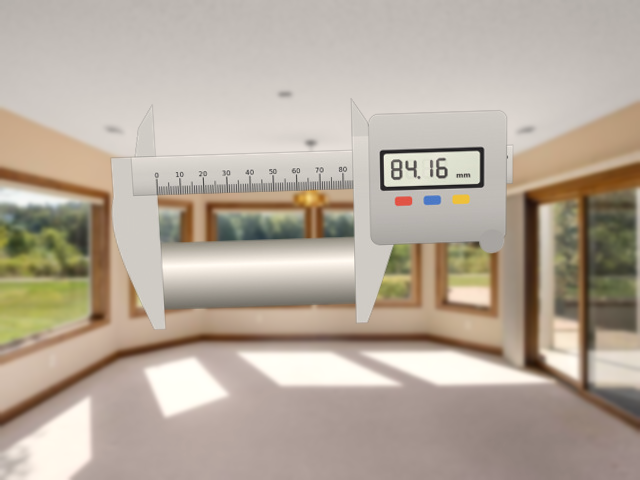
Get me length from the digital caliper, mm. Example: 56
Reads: 84.16
